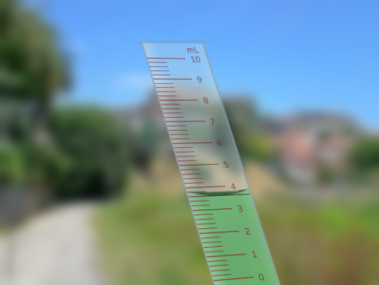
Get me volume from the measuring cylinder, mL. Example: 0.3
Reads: 3.6
